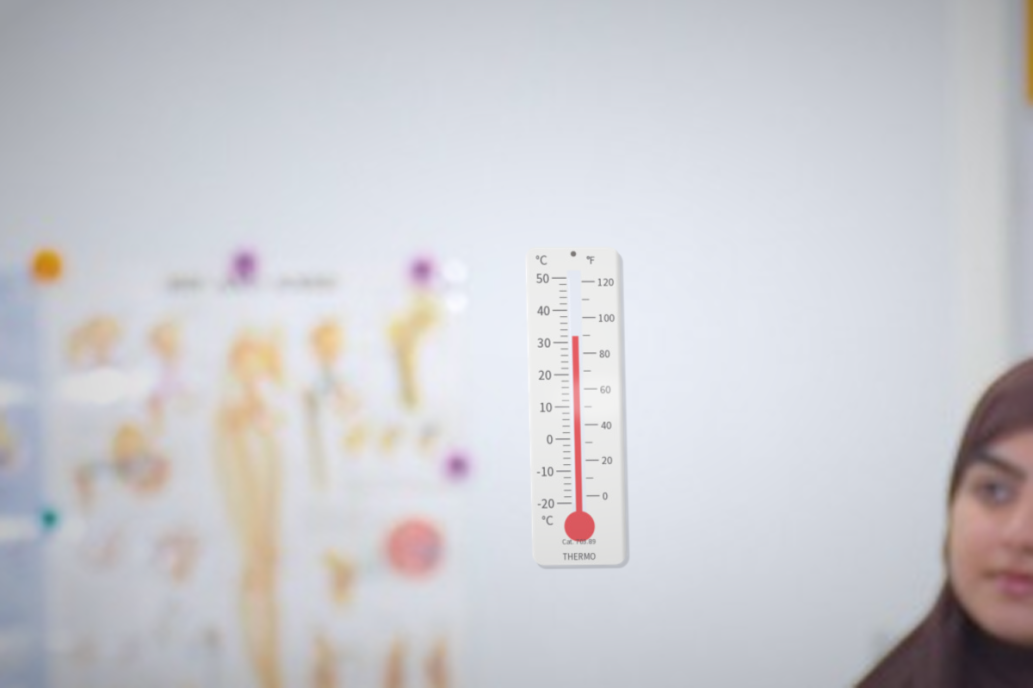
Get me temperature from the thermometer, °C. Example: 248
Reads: 32
